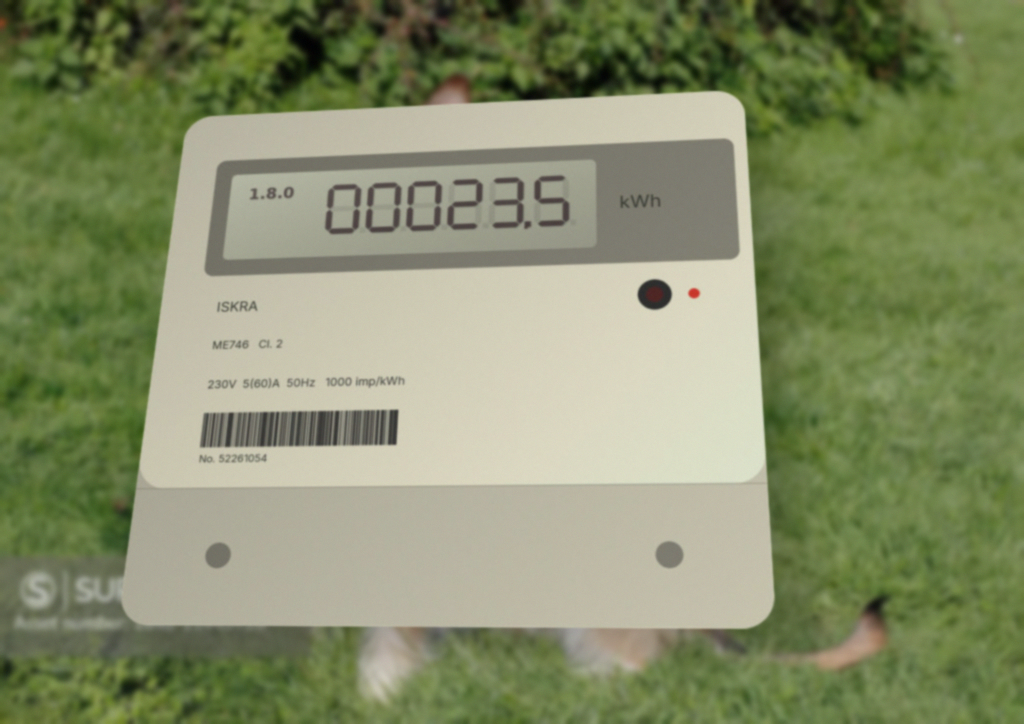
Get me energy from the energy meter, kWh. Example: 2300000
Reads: 23.5
